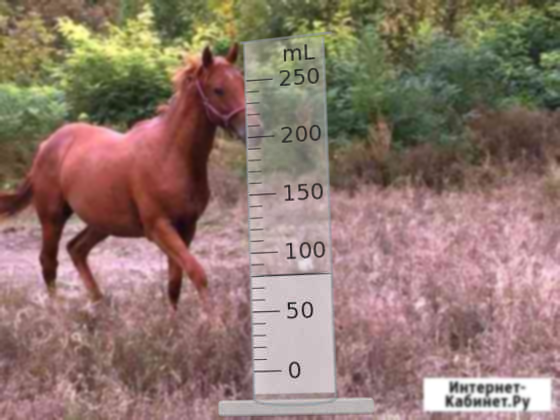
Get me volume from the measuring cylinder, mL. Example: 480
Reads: 80
